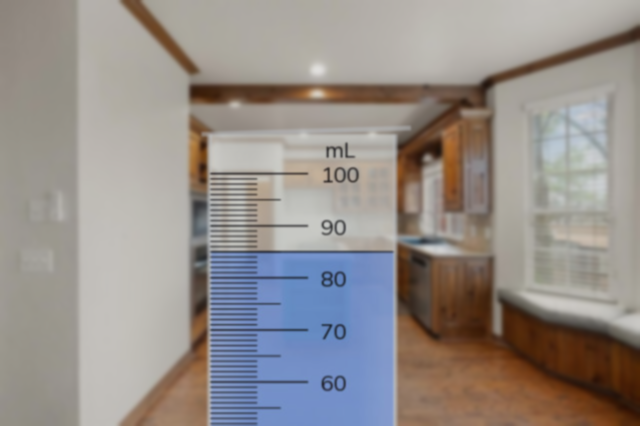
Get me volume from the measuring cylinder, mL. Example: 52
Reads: 85
